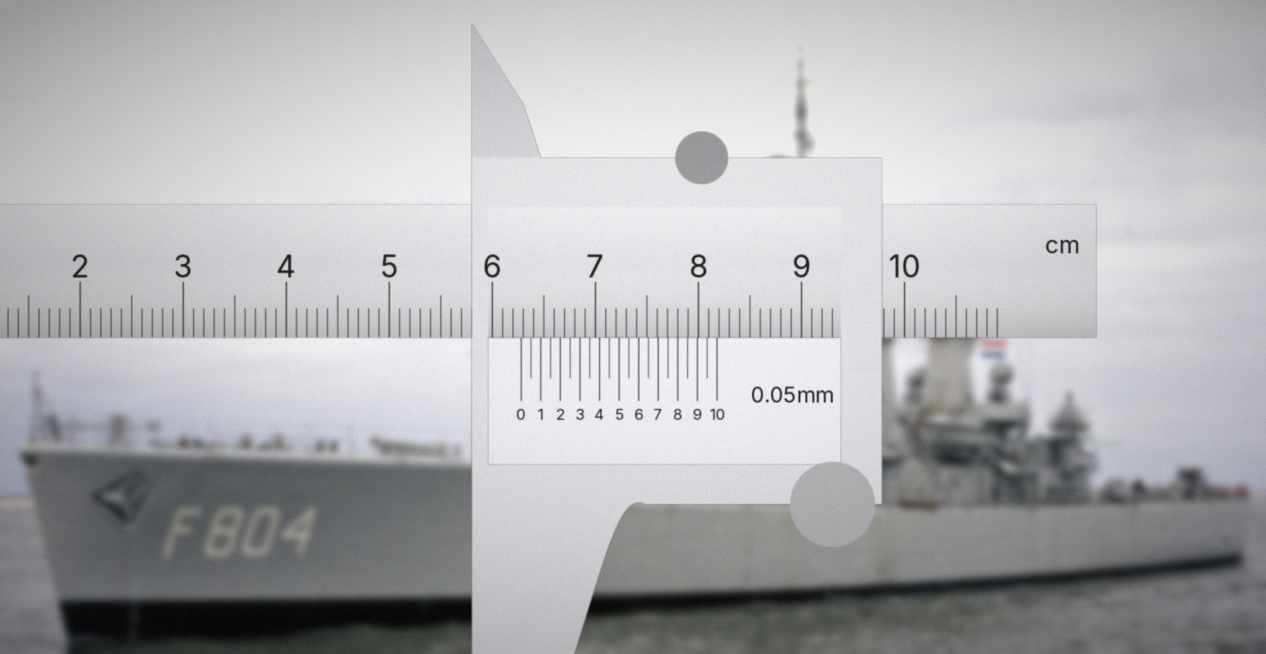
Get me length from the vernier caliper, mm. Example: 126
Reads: 62.8
